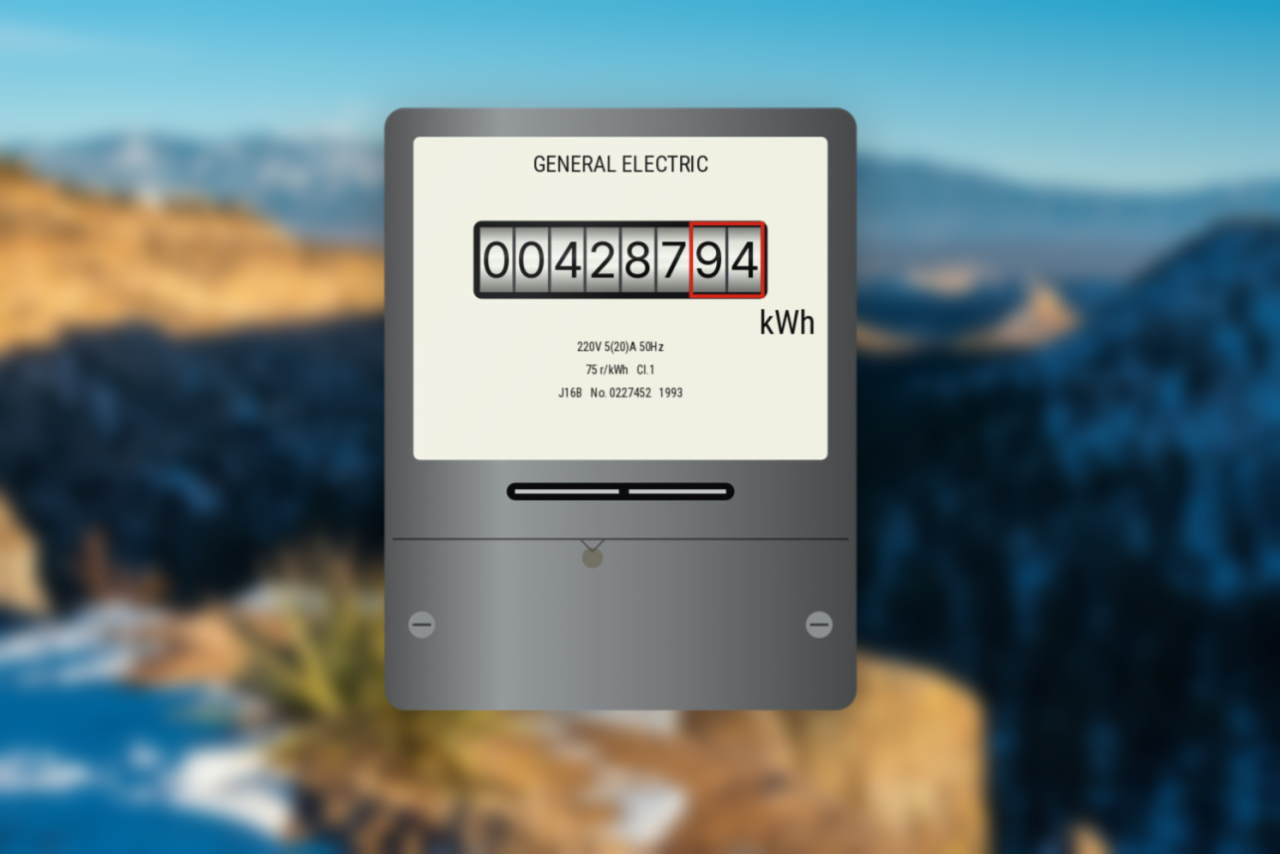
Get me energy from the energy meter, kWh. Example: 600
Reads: 4287.94
